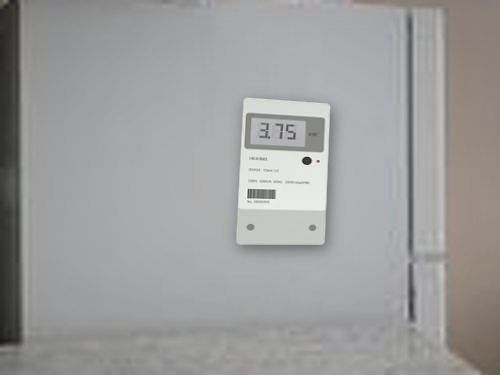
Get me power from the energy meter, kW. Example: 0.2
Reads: 3.75
